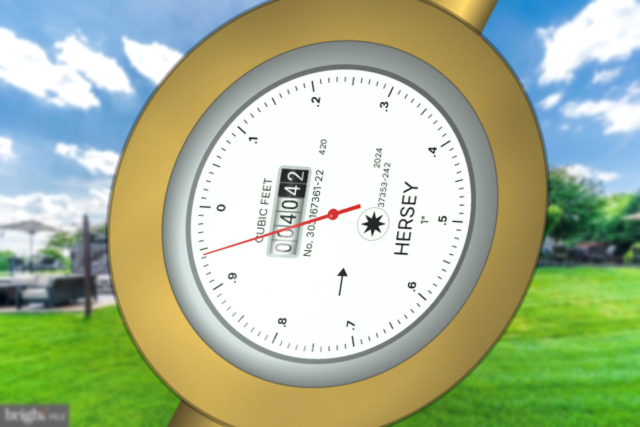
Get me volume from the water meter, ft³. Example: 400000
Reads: 4041.94
